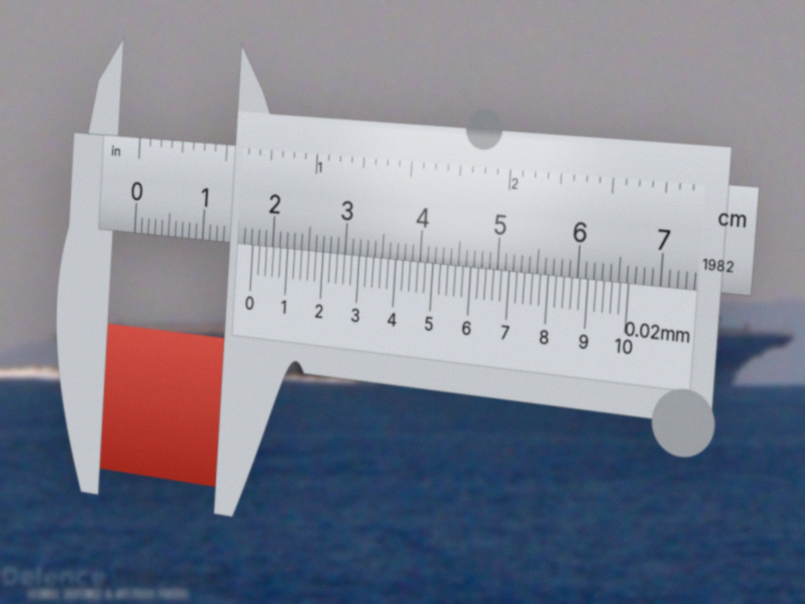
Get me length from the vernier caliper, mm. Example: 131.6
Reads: 17.2
